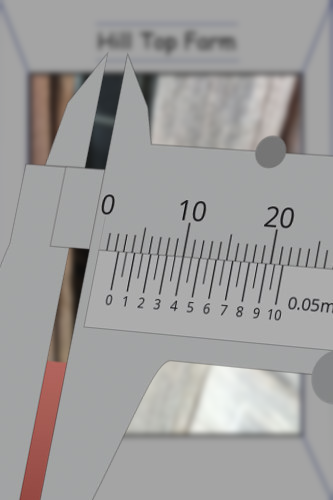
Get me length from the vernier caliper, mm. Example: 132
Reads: 2.4
